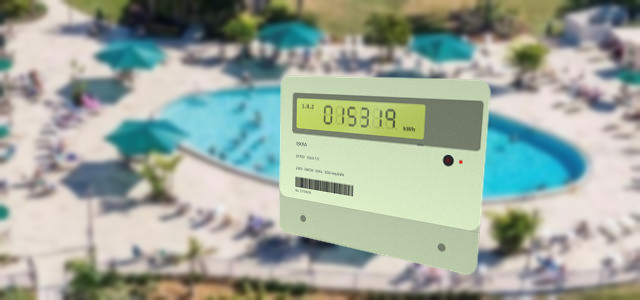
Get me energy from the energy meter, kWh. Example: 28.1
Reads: 15319
